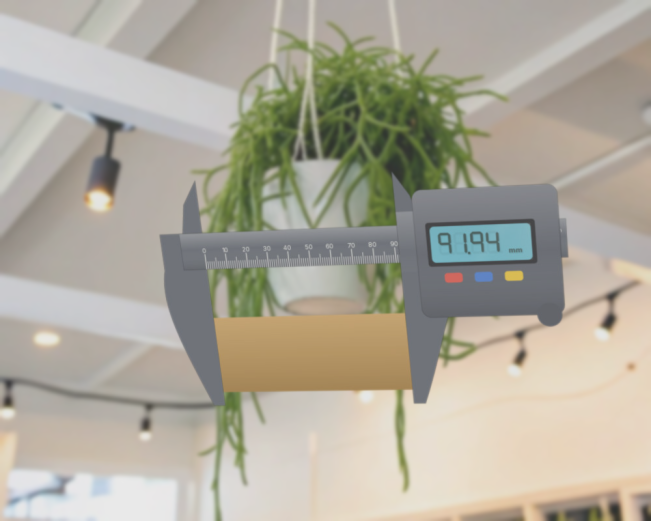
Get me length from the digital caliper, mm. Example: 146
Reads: 91.94
